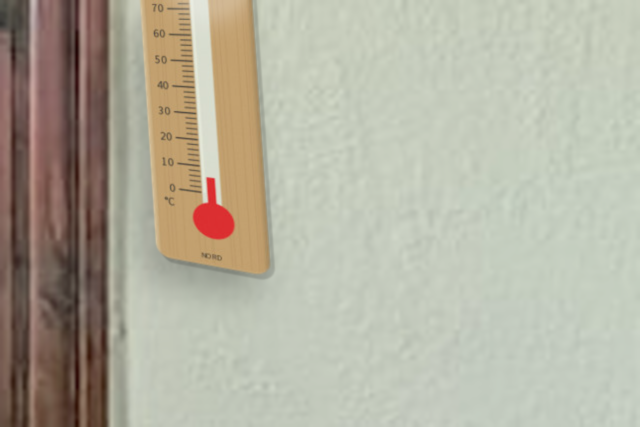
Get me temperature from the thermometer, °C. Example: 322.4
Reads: 6
